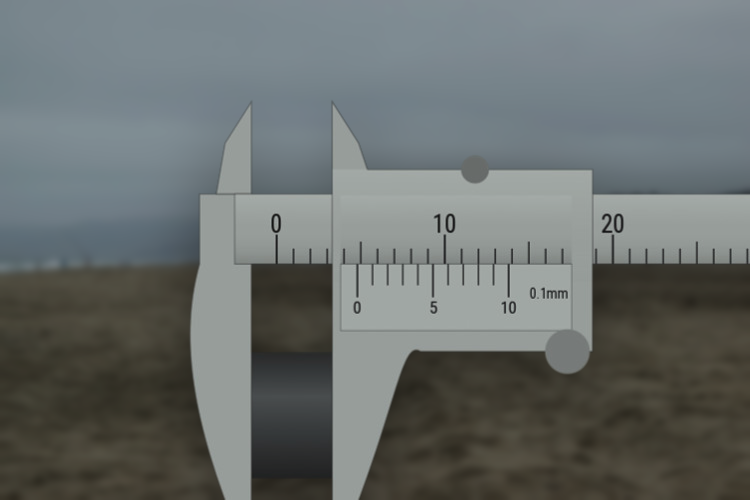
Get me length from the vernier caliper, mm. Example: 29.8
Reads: 4.8
